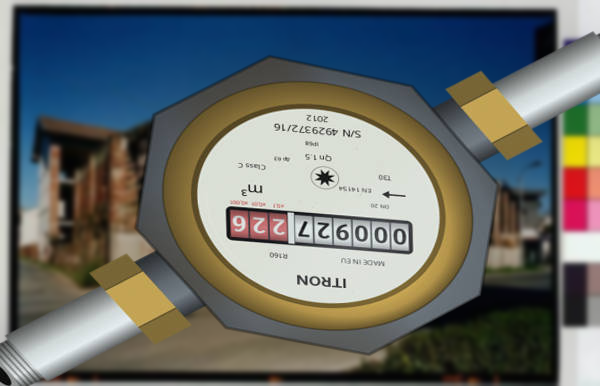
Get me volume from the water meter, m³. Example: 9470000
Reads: 927.226
